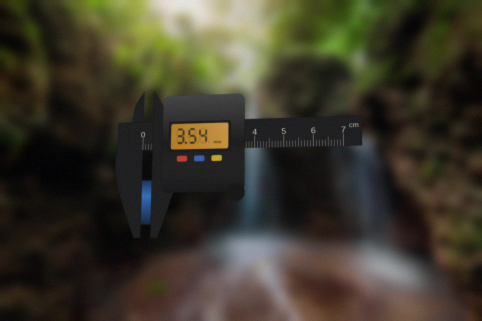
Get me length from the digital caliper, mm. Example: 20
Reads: 3.54
